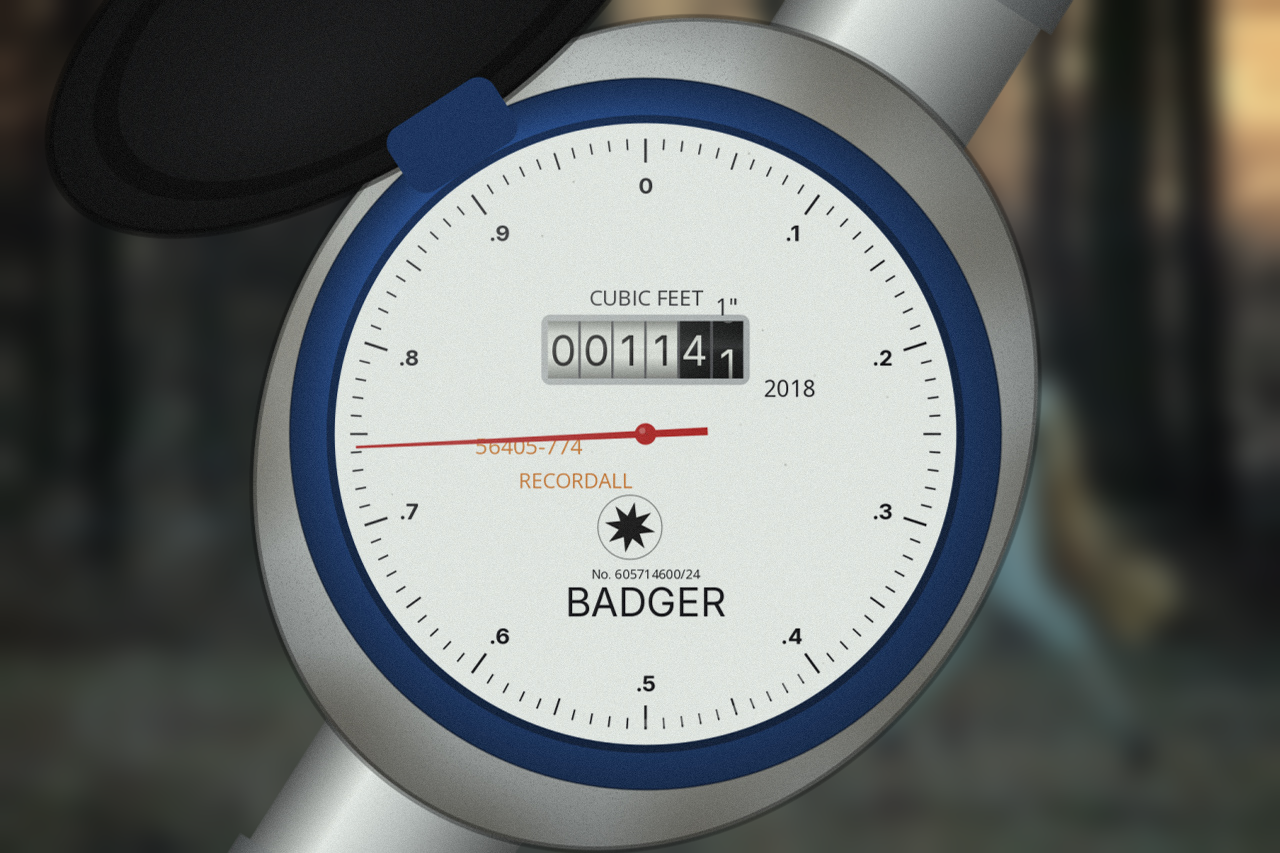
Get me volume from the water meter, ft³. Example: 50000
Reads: 1140.74
